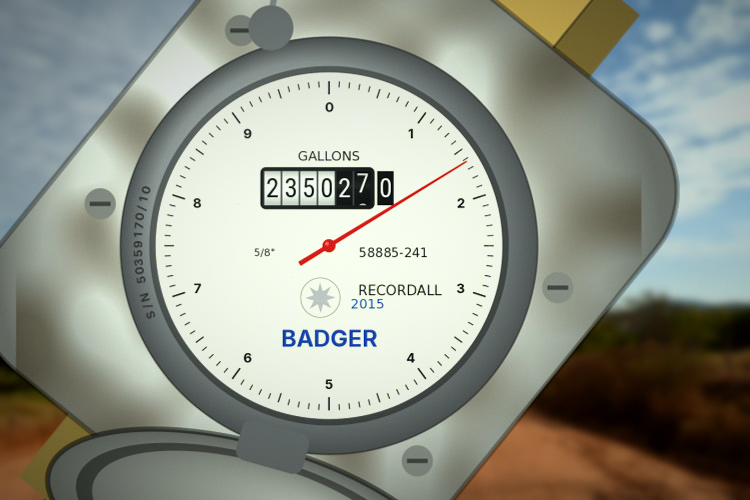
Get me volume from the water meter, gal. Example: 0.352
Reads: 2350271.6
